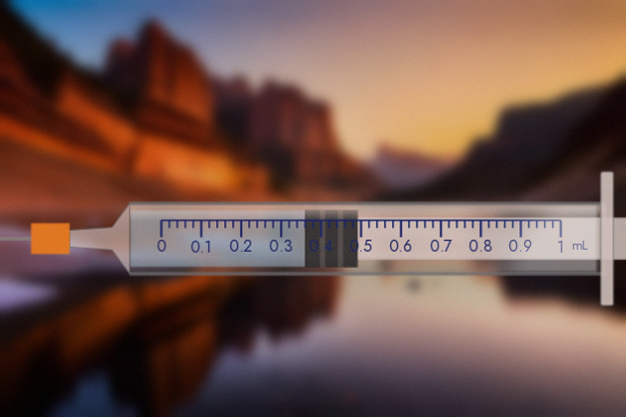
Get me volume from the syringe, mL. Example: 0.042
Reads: 0.36
